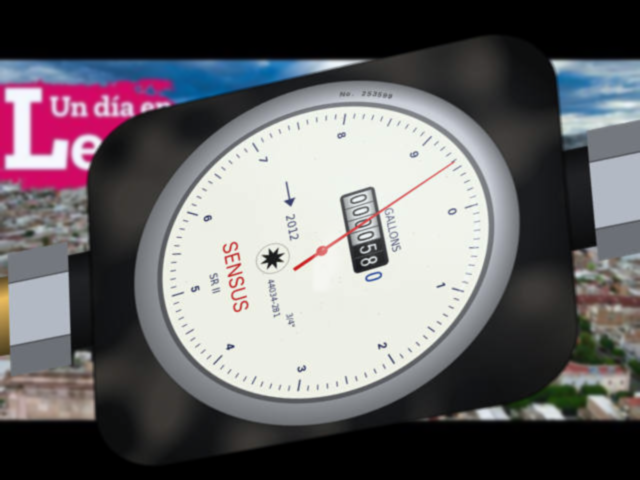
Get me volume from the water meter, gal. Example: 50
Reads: 579.4
